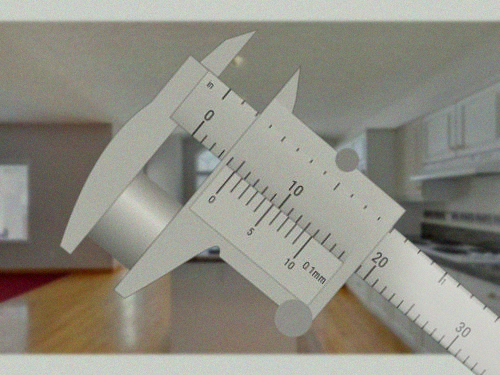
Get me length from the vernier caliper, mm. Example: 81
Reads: 4.9
